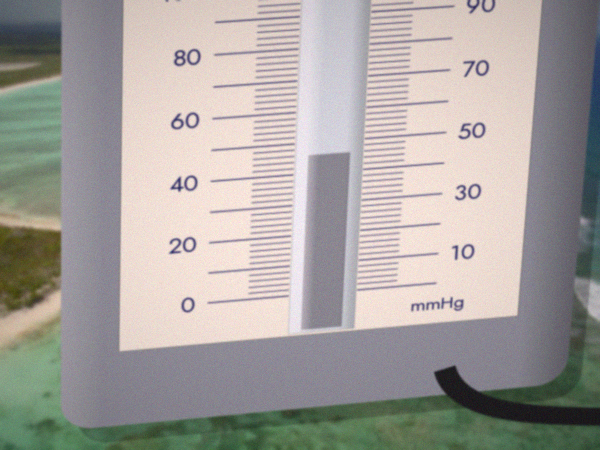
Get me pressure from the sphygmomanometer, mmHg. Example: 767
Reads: 46
